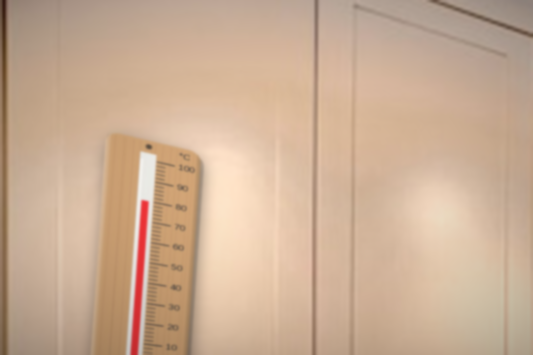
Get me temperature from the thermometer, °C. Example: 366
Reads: 80
